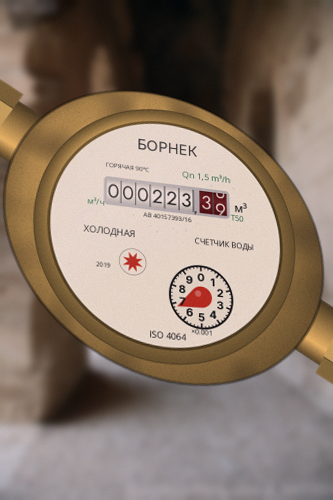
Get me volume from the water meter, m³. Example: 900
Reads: 223.386
